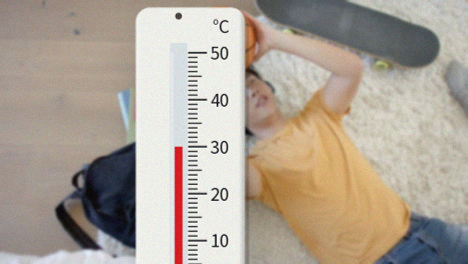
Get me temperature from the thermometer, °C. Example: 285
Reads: 30
